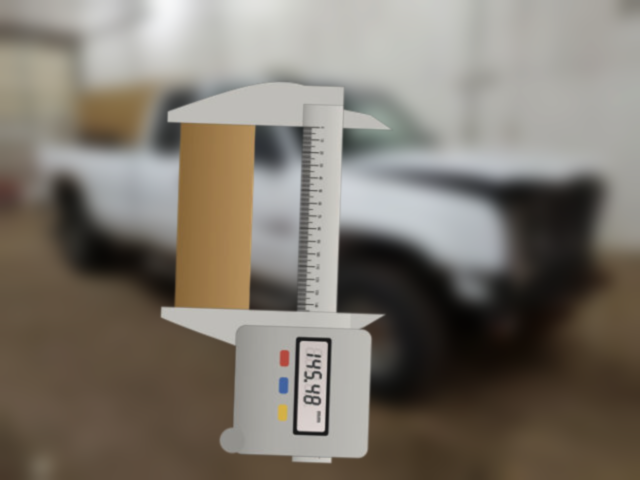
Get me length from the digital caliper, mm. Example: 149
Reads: 145.48
